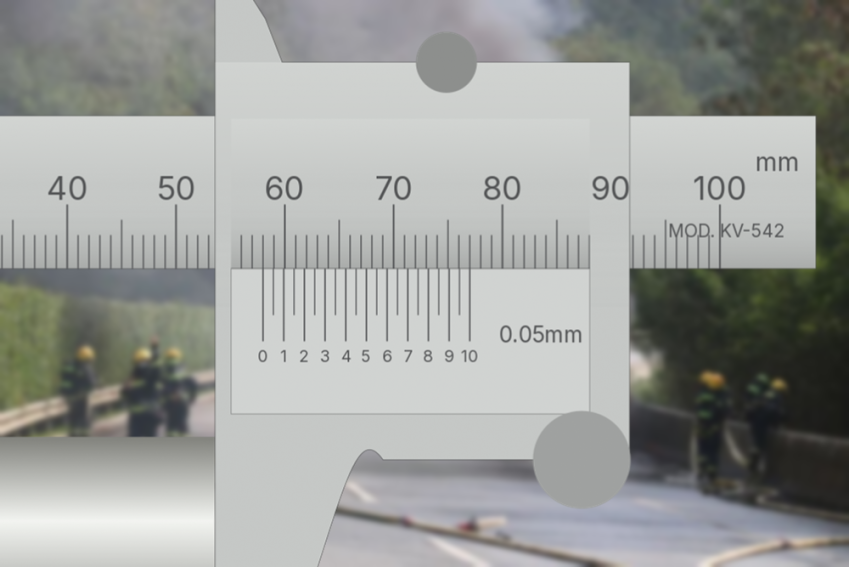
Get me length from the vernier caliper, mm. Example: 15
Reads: 58.0
